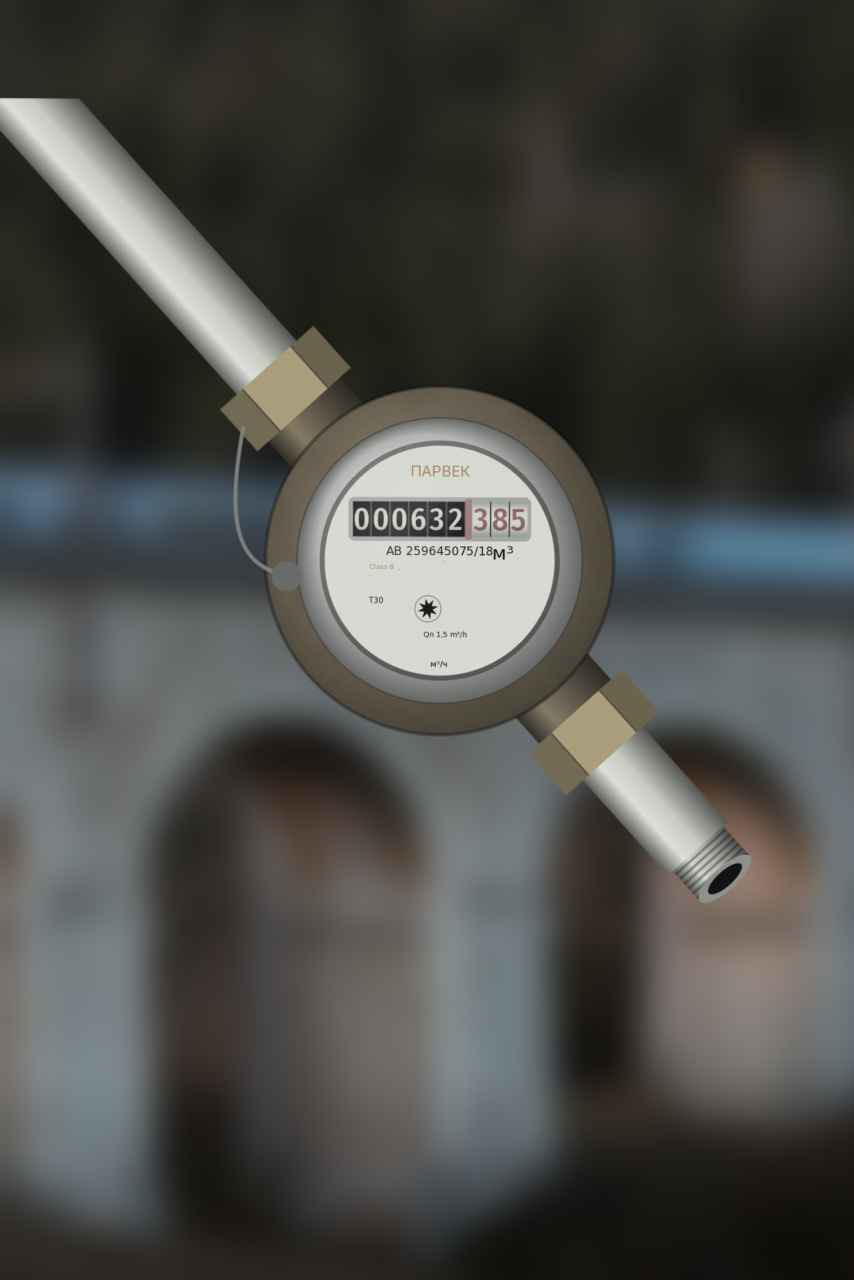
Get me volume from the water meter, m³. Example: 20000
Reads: 632.385
